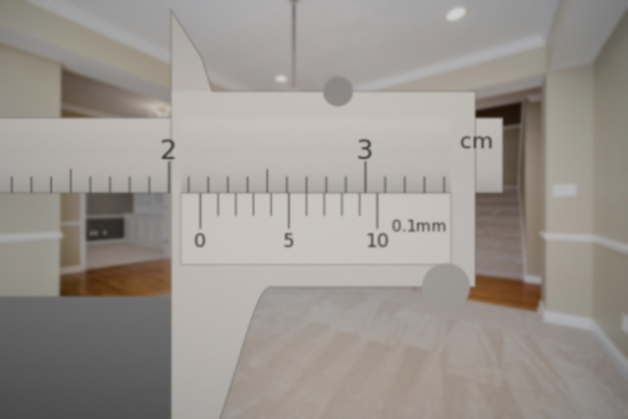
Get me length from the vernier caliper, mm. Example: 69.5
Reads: 21.6
